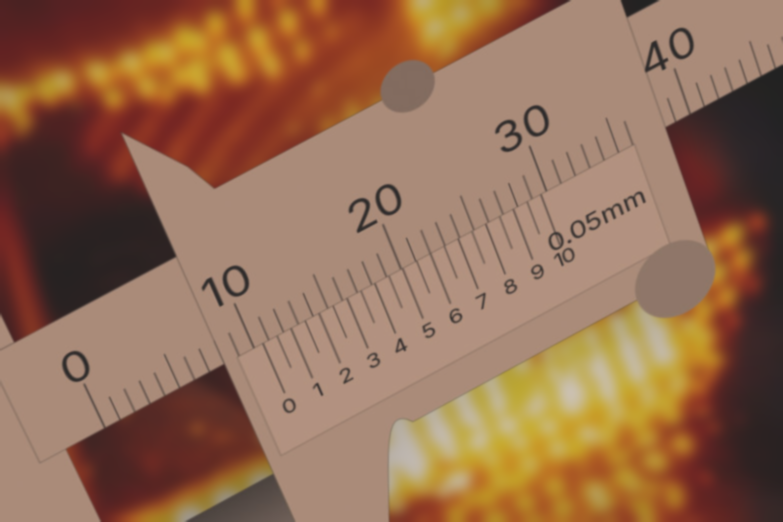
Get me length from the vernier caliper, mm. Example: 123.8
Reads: 10.6
